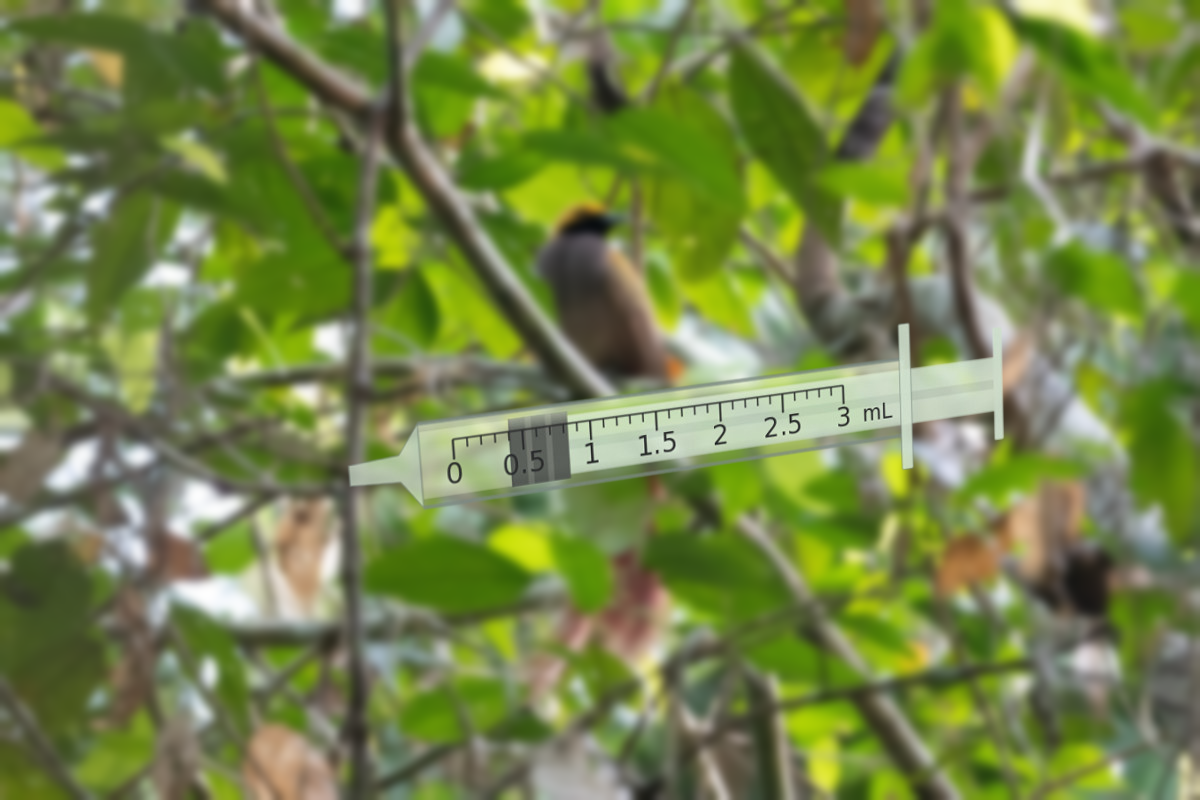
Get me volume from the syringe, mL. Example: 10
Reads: 0.4
